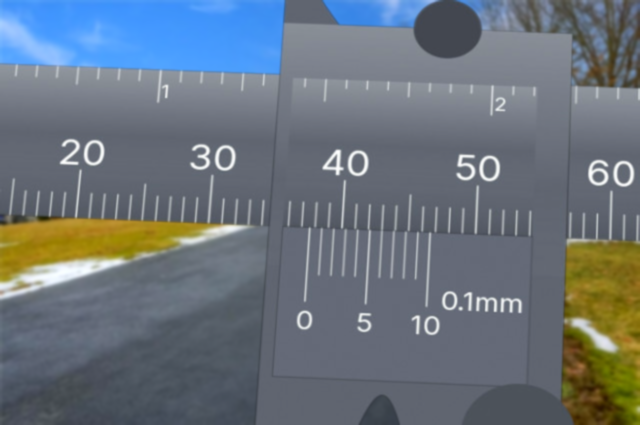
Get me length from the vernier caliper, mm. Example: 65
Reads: 37.6
